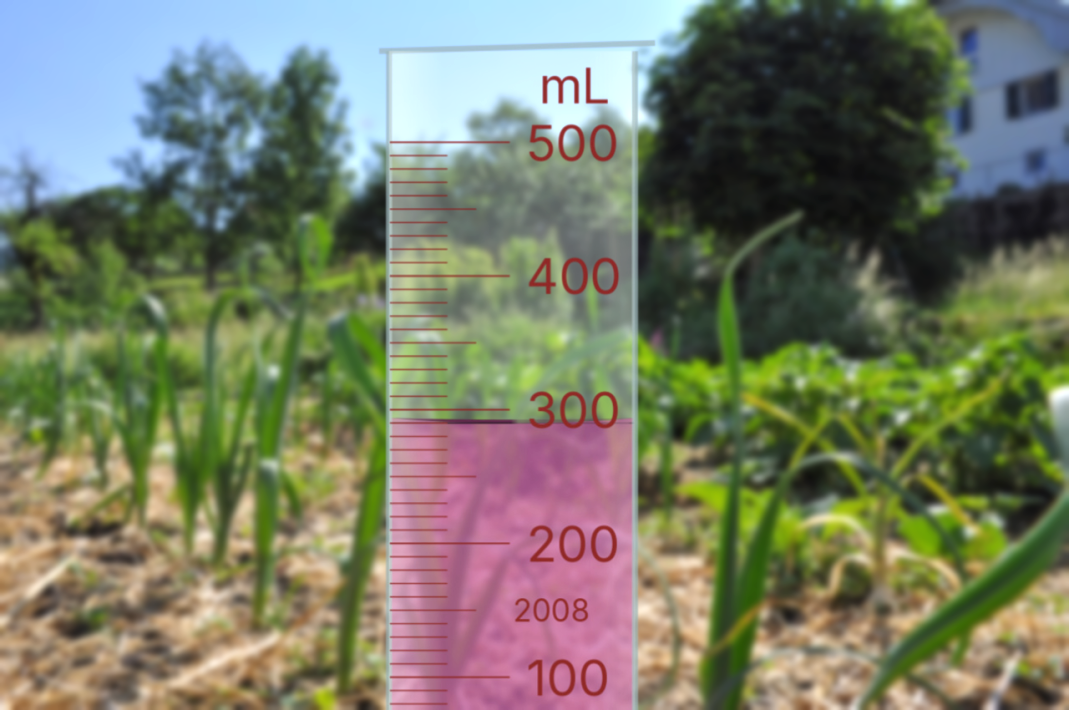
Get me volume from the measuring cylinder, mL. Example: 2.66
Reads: 290
